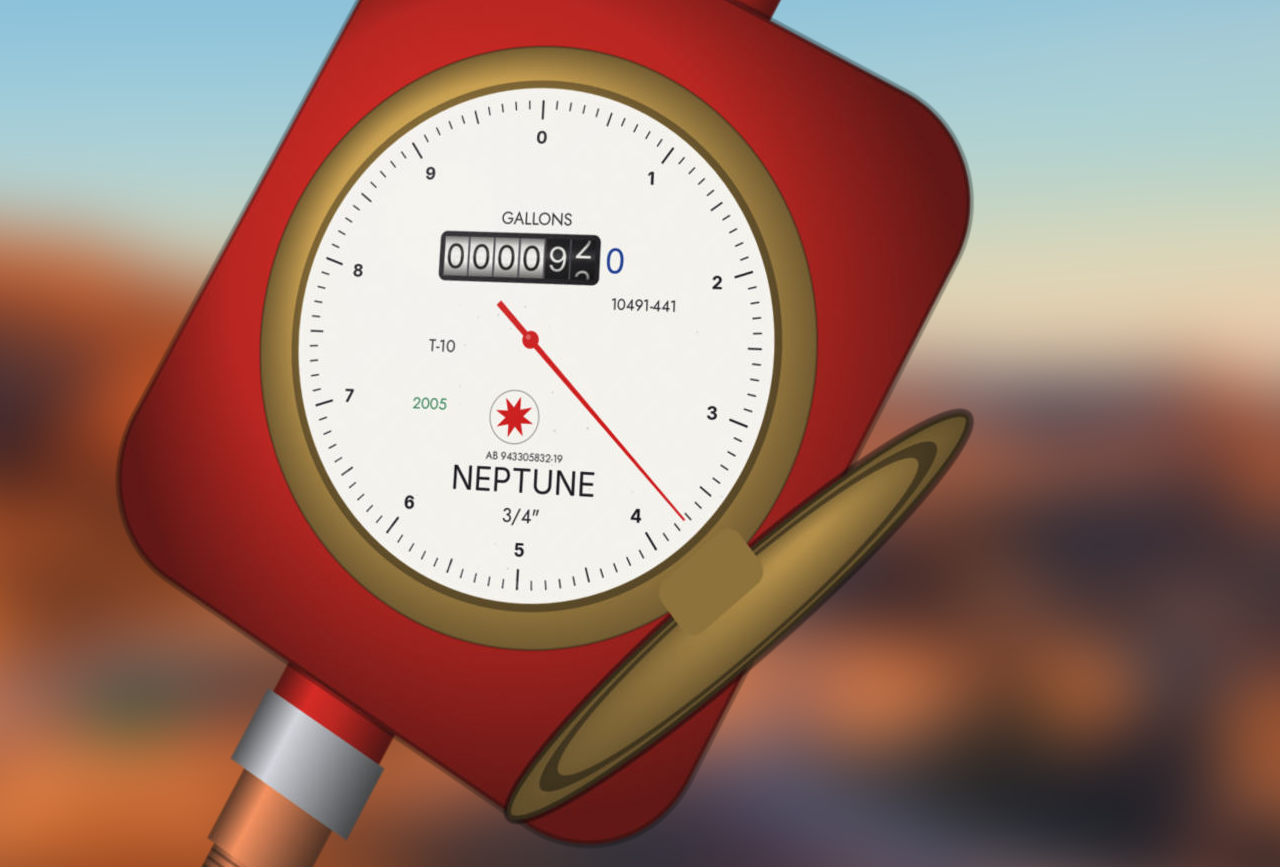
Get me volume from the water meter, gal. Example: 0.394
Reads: 923.7
